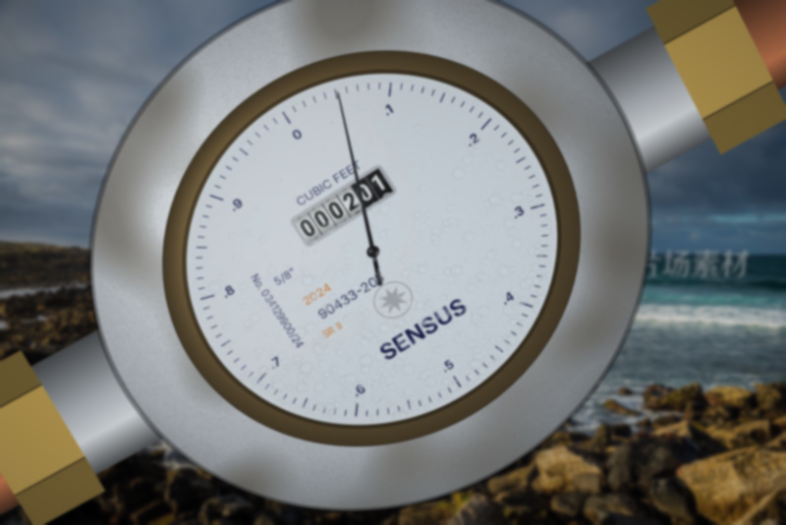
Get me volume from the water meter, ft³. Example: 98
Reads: 201.05
